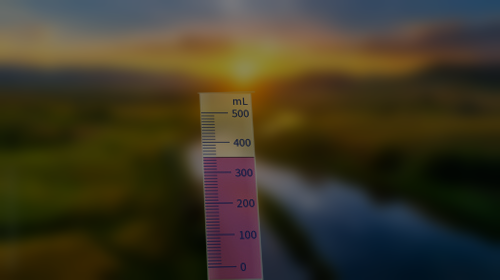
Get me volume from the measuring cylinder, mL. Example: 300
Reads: 350
